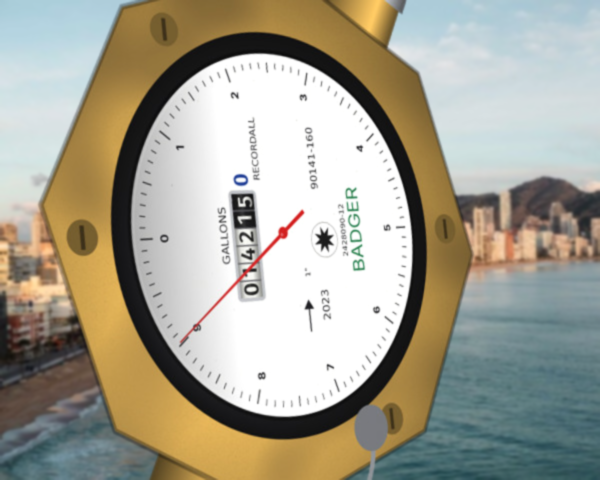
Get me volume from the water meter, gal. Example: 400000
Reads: 142149.0
